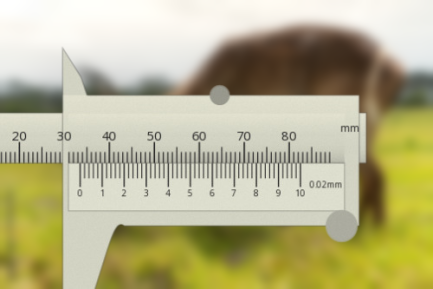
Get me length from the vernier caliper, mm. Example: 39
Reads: 33.5
